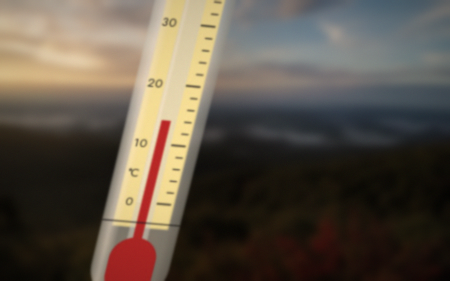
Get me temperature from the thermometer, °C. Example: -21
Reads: 14
